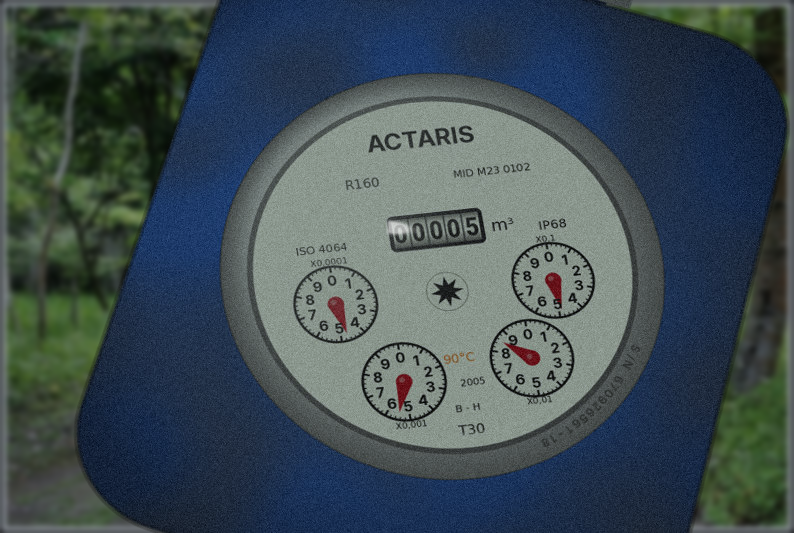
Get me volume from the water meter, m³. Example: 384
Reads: 5.4854
